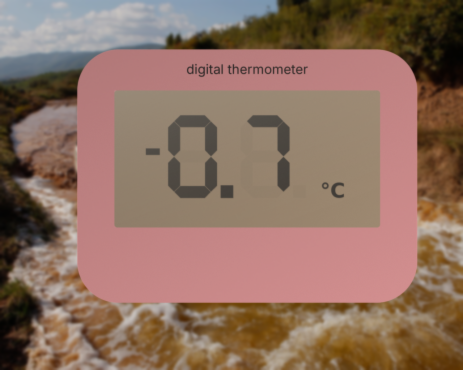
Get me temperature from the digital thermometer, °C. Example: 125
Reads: -0.7
